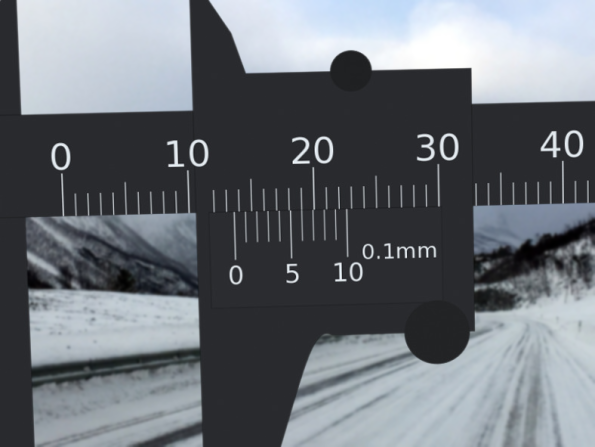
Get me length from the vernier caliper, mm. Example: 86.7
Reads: 13.6
